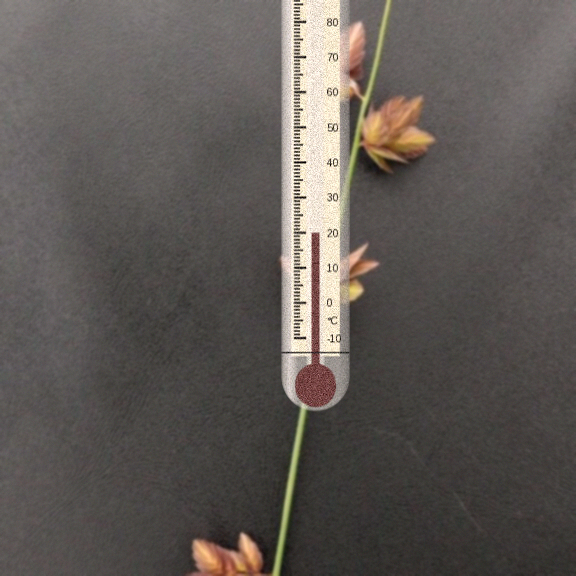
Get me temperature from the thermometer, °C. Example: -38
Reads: 20
